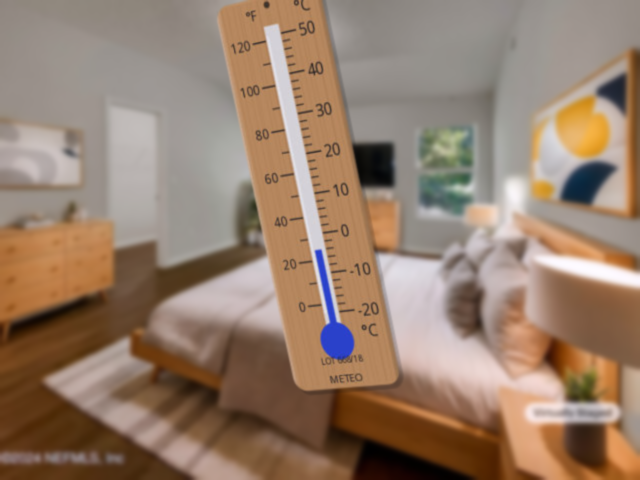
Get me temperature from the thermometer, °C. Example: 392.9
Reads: -4
